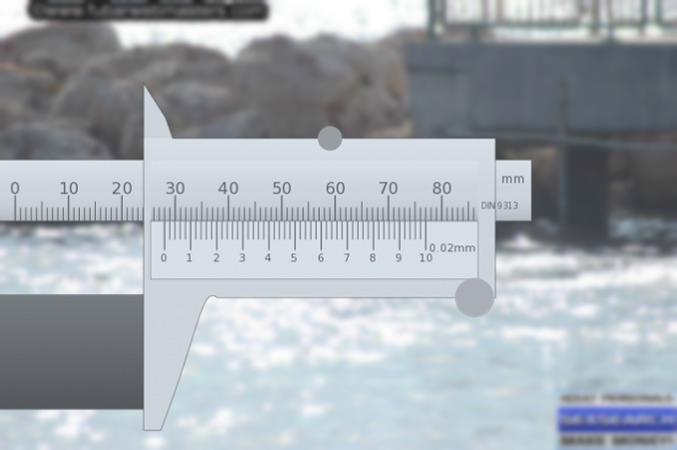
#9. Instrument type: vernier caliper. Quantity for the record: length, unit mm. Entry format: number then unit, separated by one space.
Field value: 28.0 mm
